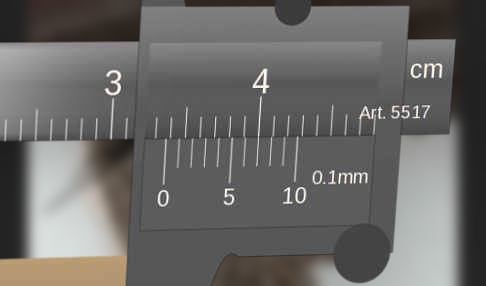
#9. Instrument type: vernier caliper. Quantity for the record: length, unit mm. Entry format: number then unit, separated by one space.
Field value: 33.7 mm
